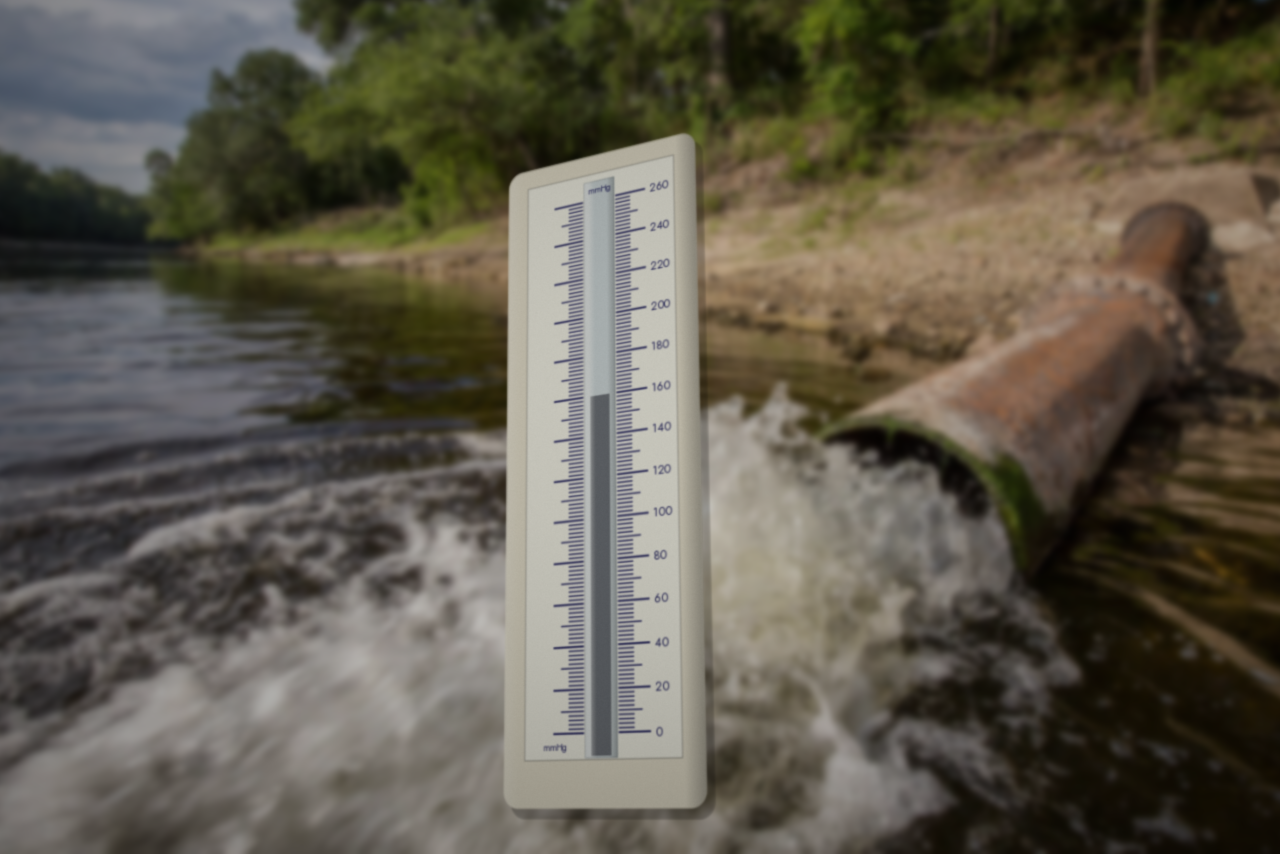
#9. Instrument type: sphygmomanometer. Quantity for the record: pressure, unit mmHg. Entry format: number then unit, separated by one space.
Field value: 160 mmHg
